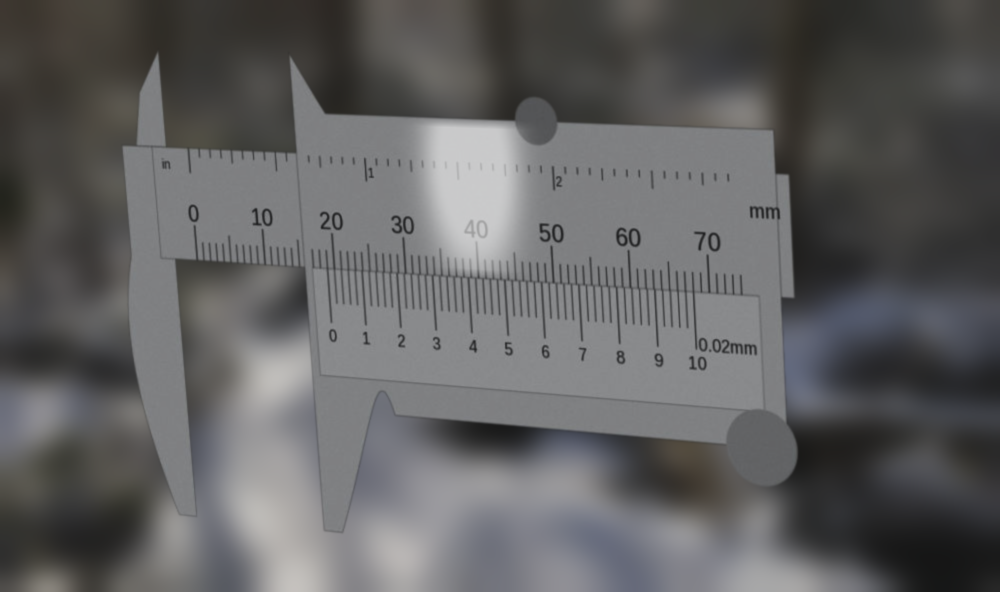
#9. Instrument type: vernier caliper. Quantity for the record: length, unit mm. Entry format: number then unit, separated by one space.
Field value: 19.0 mm
